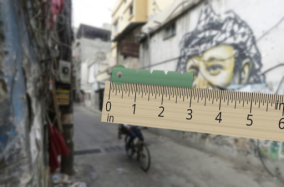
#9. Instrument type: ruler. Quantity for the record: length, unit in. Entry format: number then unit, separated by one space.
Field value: 3 in
